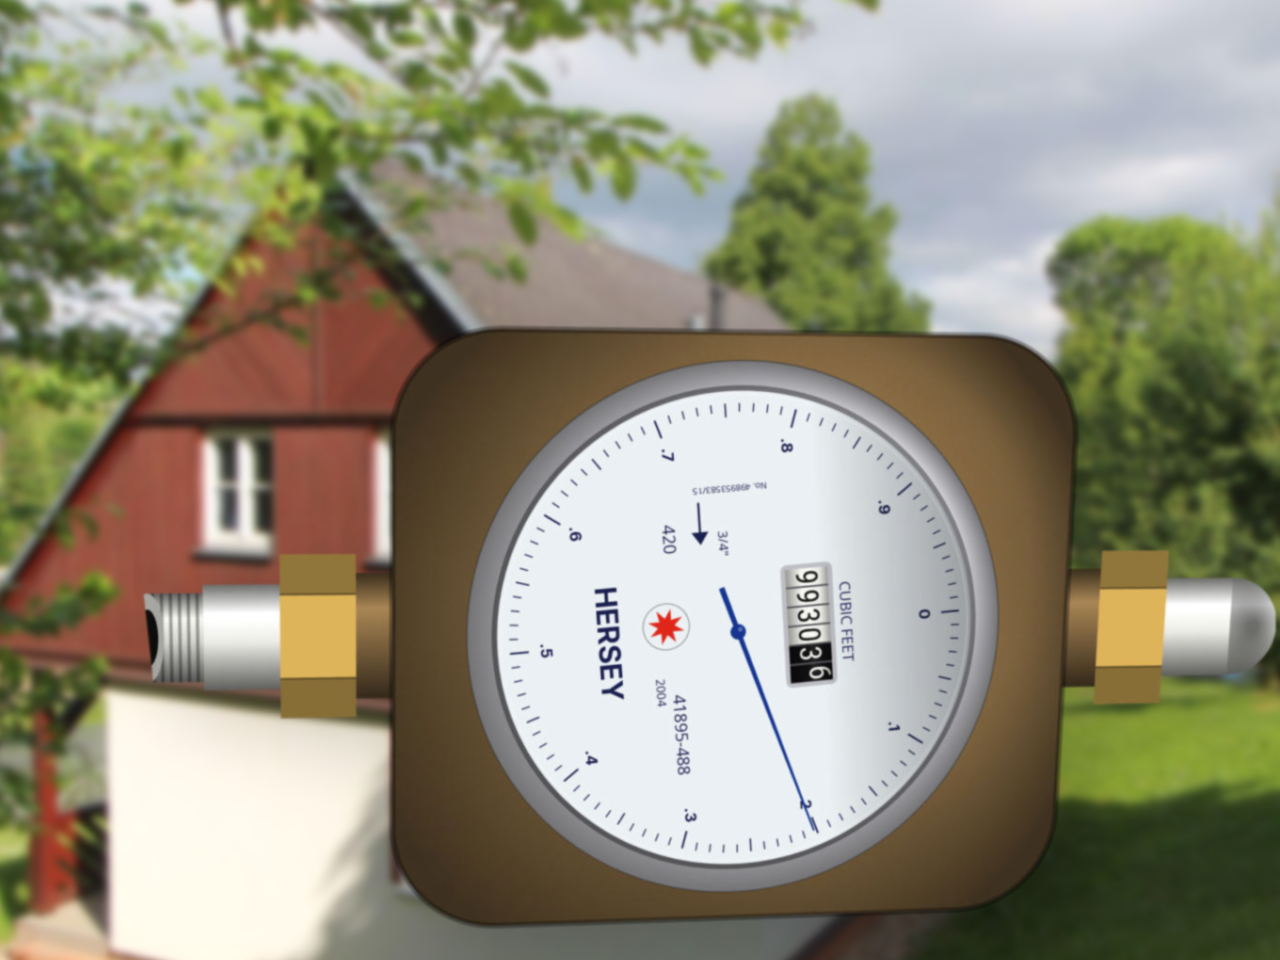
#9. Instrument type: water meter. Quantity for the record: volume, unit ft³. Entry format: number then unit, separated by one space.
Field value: 993036.20 ft³
